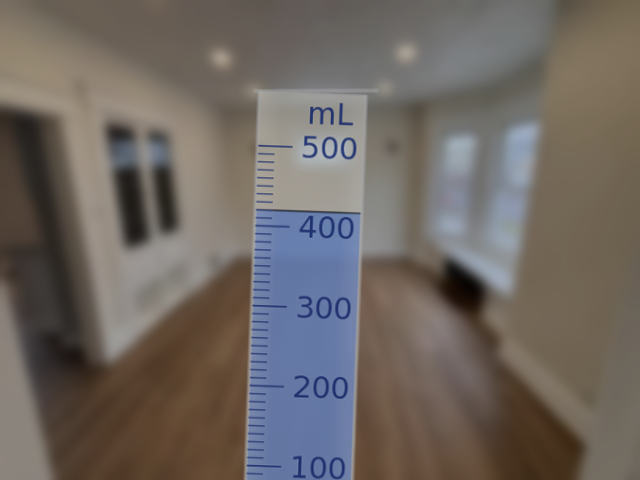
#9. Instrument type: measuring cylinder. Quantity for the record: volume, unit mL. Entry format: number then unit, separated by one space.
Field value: 420 mL
